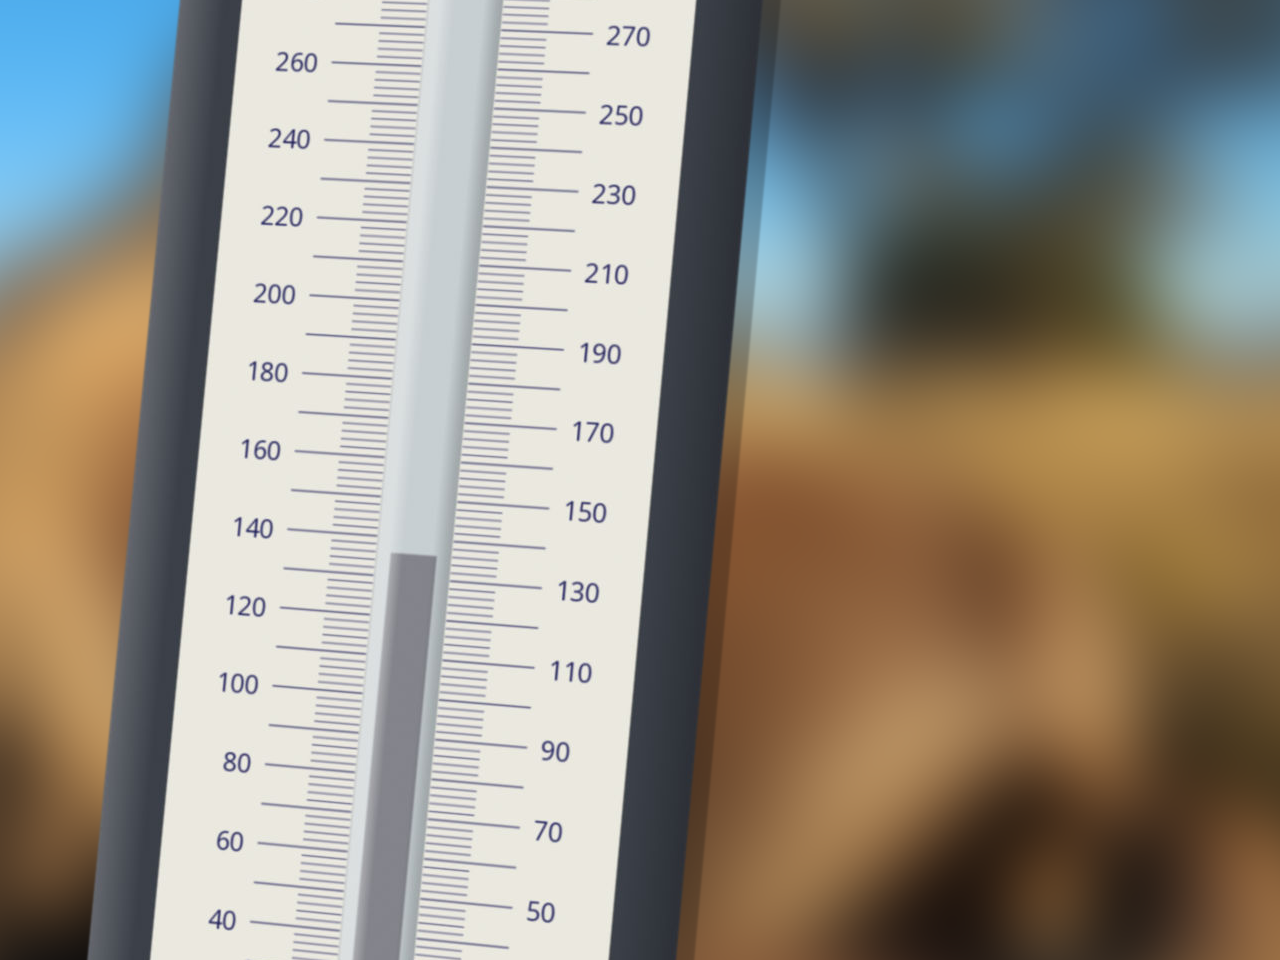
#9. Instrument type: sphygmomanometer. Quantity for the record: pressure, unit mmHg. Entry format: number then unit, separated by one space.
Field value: 136 mmHg
